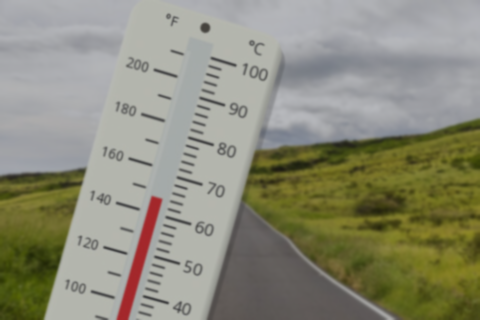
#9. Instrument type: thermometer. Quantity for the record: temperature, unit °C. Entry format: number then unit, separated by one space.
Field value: 64 °C
